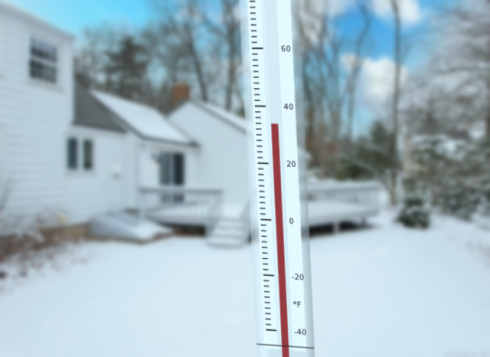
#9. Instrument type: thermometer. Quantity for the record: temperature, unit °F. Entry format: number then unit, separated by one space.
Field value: 34 °F
